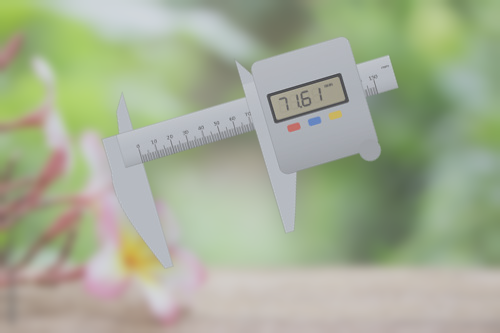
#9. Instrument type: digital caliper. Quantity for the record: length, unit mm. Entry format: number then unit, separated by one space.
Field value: 71.61 mm
